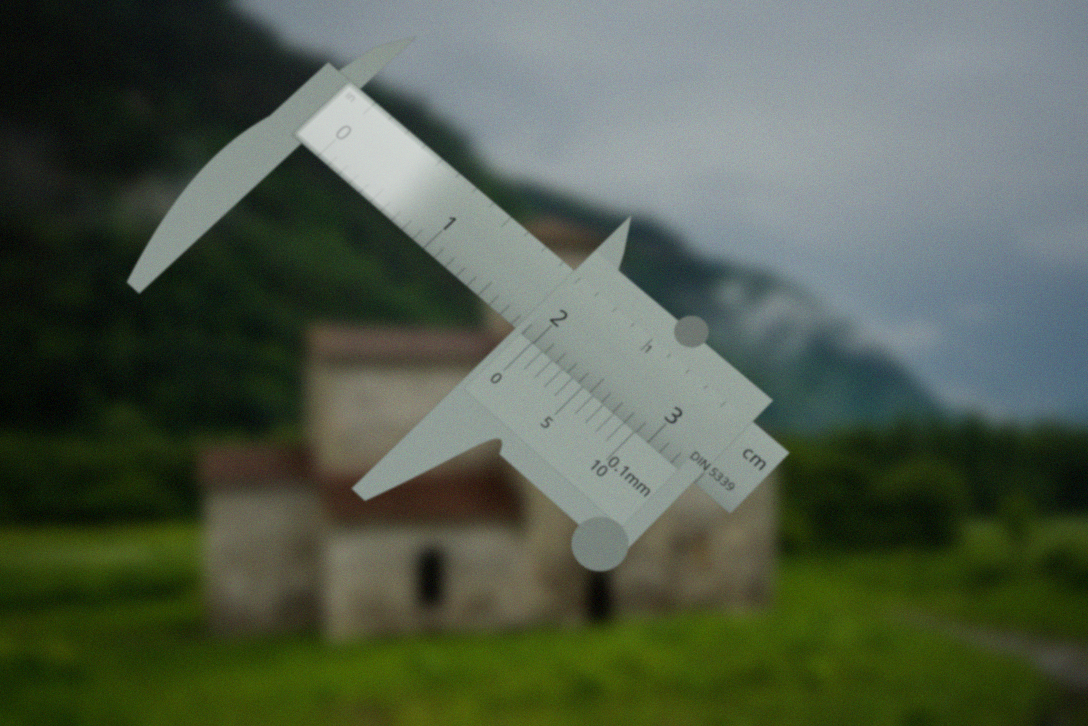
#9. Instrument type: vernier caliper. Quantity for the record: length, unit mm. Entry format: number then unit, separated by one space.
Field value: 19.9 mm
